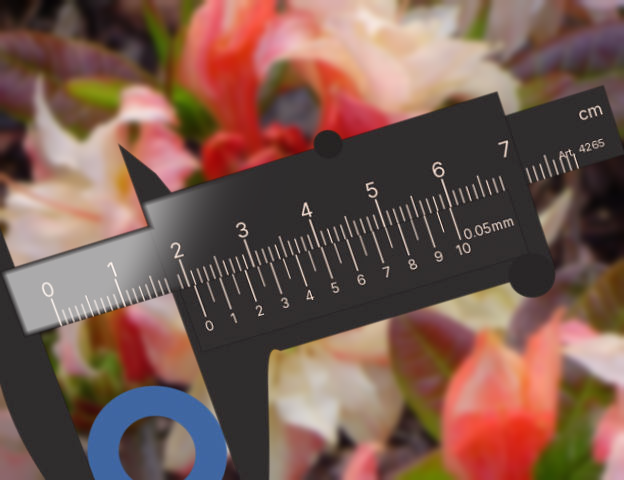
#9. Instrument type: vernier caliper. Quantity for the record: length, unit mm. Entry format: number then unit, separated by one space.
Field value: 20.8 mm
